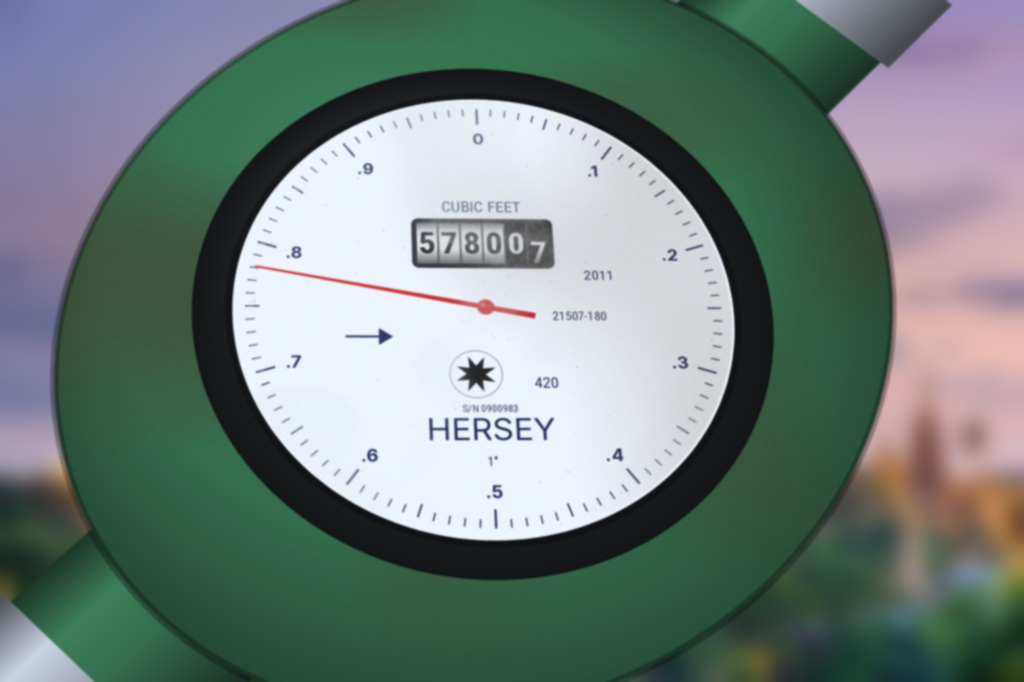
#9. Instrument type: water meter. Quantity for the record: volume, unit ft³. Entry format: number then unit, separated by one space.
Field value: 578006.78 ft³
